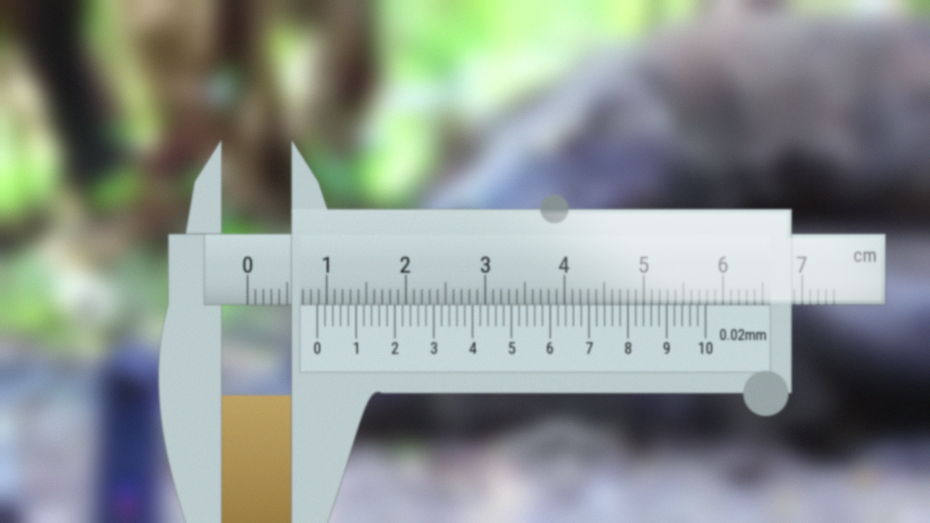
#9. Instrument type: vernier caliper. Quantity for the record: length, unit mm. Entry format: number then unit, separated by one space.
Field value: 8.8 mm
